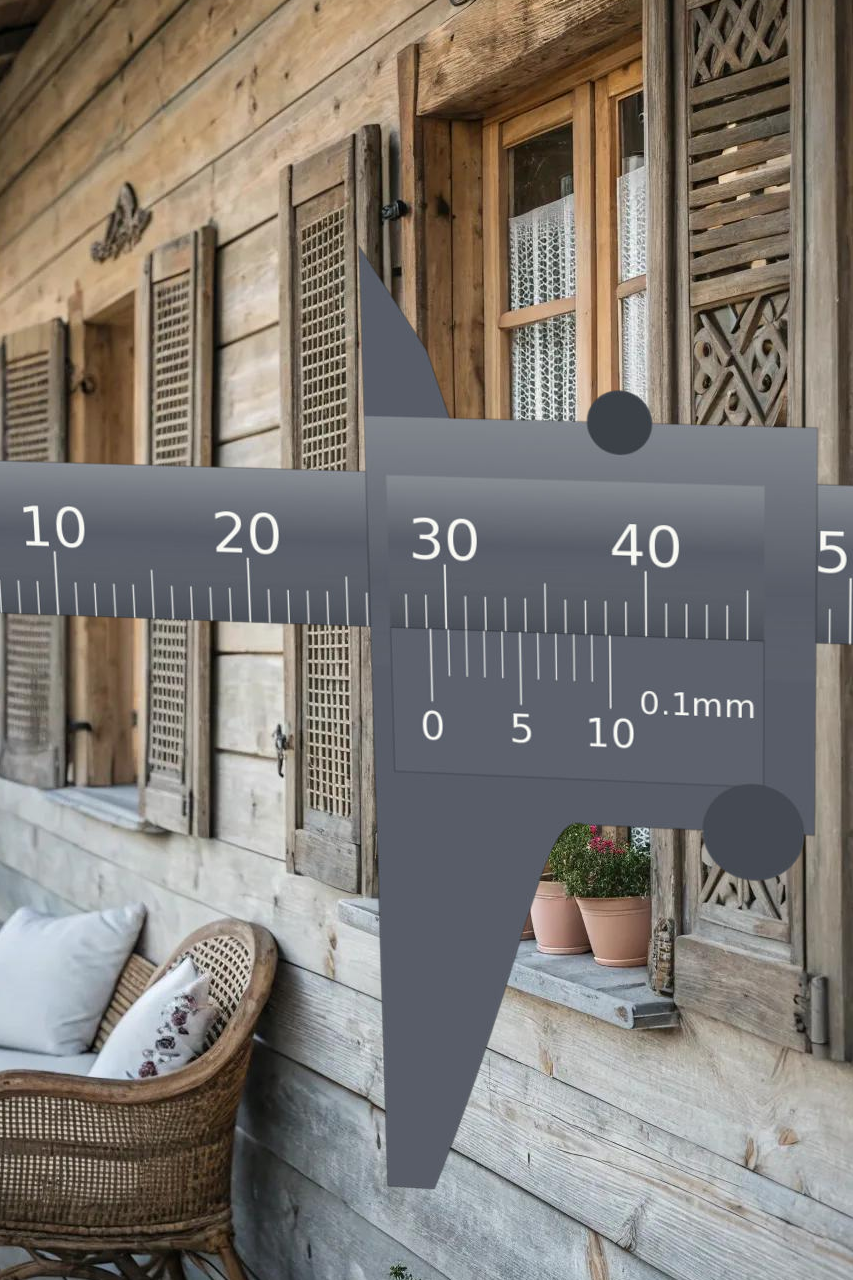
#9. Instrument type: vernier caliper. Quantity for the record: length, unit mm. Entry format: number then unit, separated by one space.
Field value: 29.2 mm
